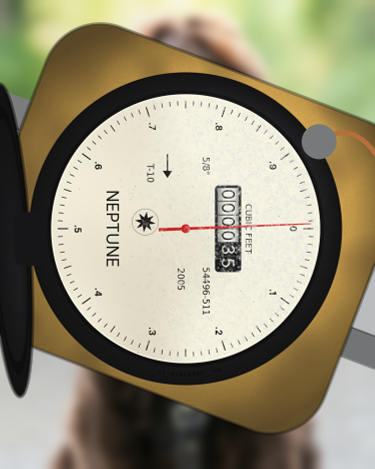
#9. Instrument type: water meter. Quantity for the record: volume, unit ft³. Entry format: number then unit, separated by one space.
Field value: 34.99 ft³
